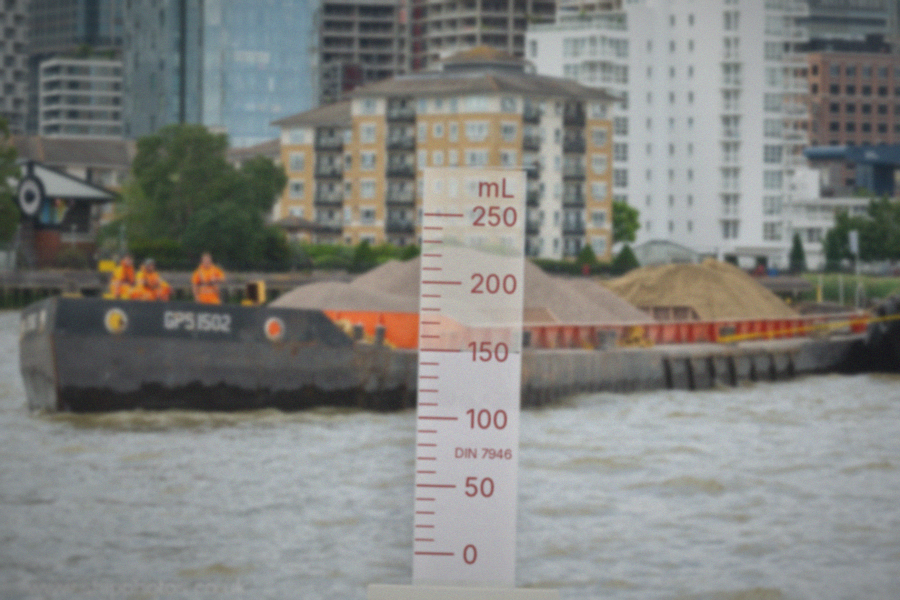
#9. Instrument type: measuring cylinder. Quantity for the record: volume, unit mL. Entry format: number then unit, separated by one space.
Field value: 150 mL
